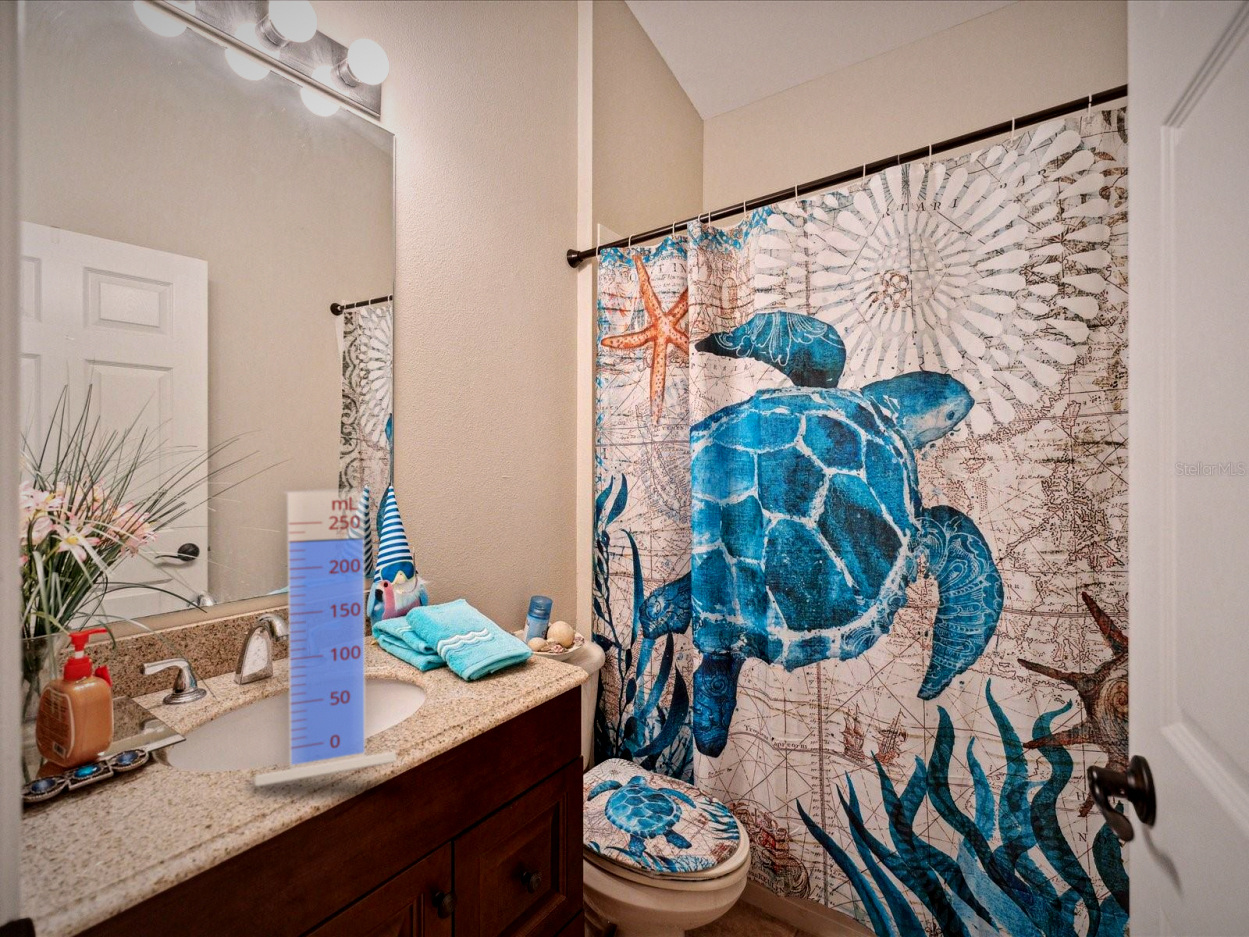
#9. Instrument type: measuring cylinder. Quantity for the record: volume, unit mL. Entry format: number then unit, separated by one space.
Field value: 230 mL
